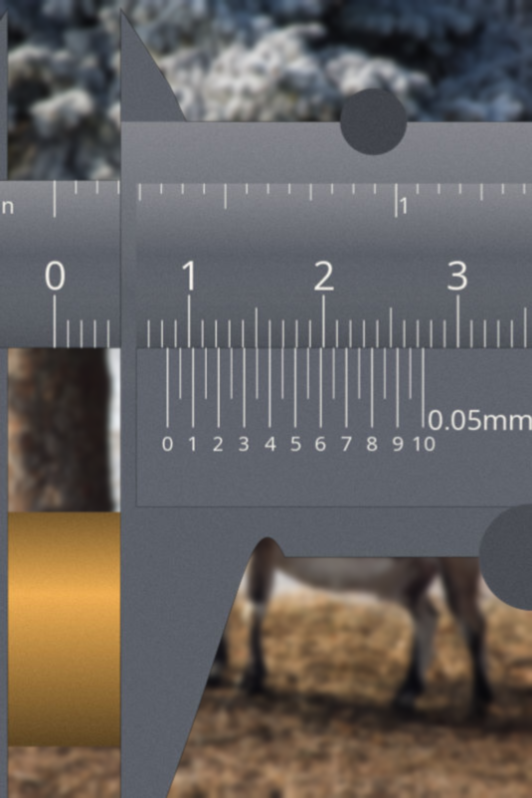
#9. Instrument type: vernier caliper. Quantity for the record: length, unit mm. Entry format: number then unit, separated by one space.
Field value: 8.4 mm
